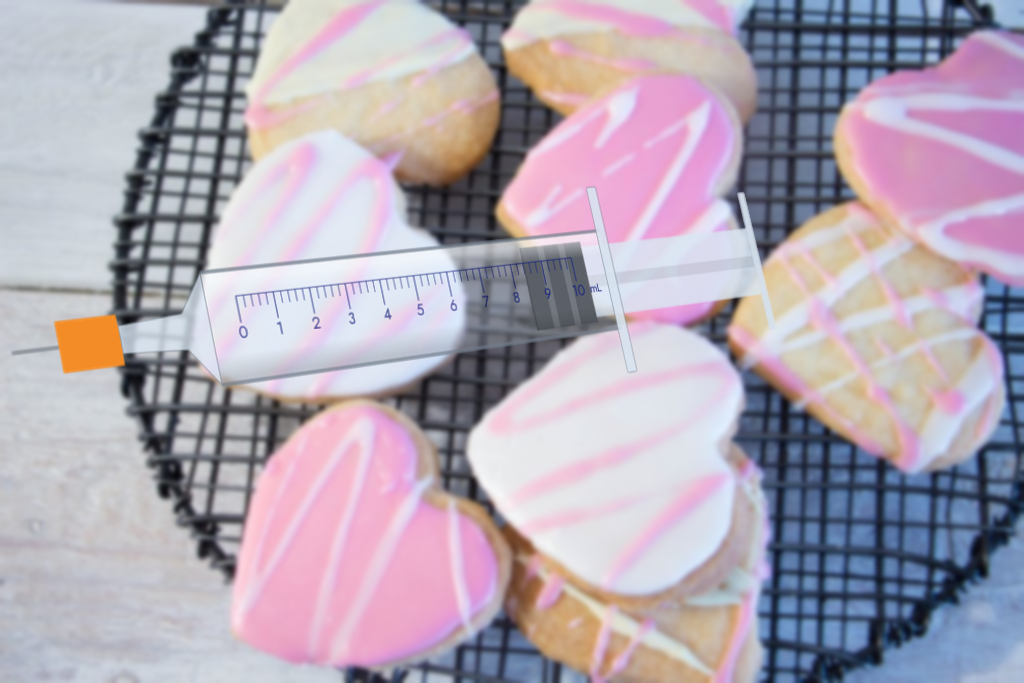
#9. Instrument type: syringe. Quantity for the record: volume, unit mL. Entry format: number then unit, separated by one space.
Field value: 8.4 mL
